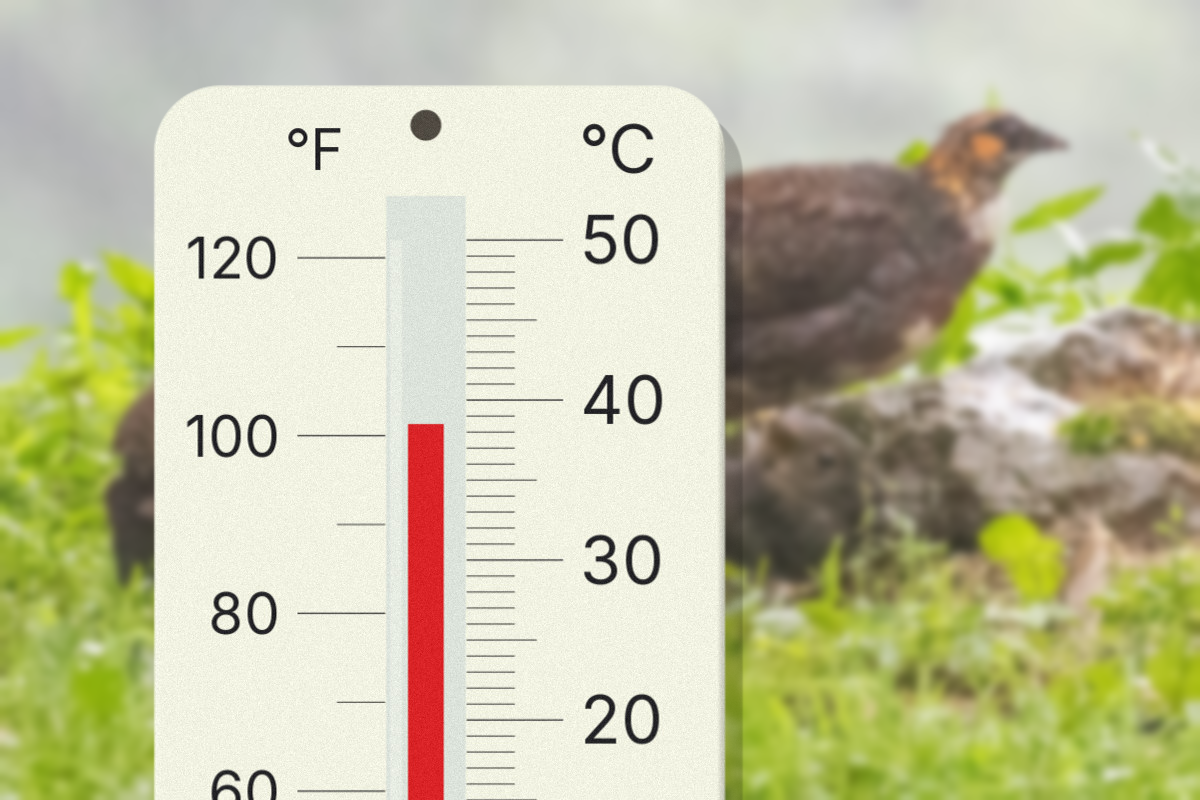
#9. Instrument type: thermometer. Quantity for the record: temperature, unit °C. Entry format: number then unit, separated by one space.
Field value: 38.5 °C
